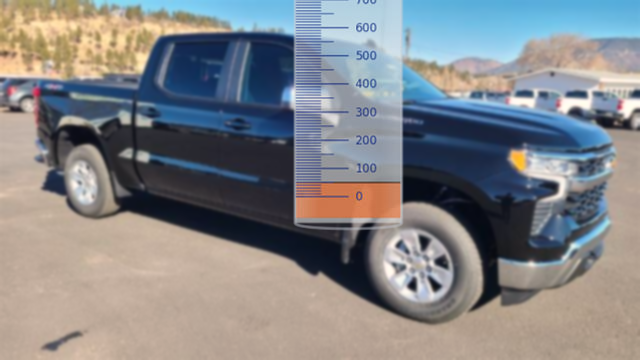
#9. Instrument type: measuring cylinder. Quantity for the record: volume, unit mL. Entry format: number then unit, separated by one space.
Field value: 50 mL
